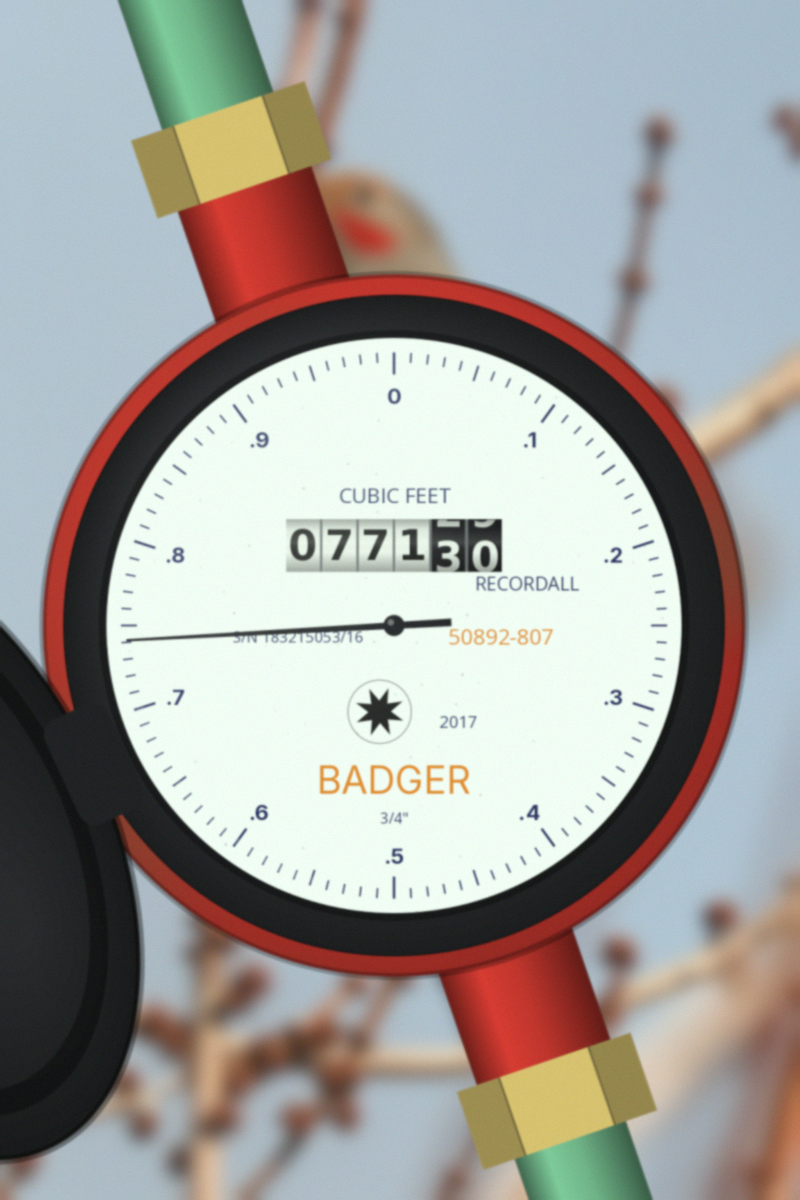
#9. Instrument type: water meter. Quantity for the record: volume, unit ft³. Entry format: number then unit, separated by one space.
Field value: 77129.74 ft³
